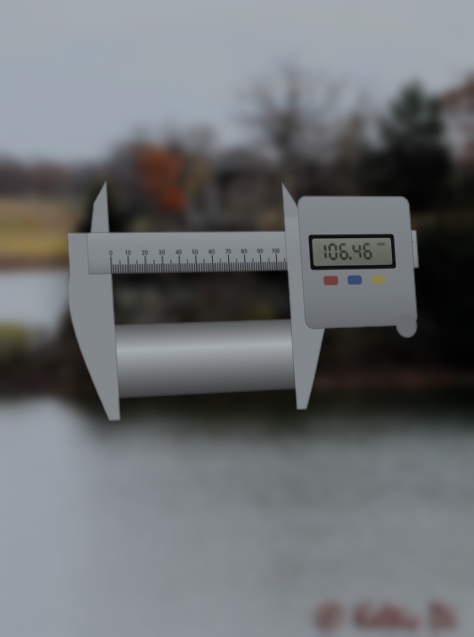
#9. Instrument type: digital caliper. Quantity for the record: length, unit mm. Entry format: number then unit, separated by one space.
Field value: 106.46 mm
